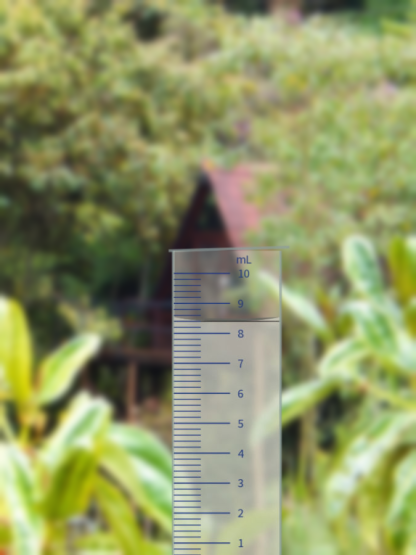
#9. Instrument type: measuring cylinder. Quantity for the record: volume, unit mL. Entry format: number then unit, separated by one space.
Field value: 8.4 mL
